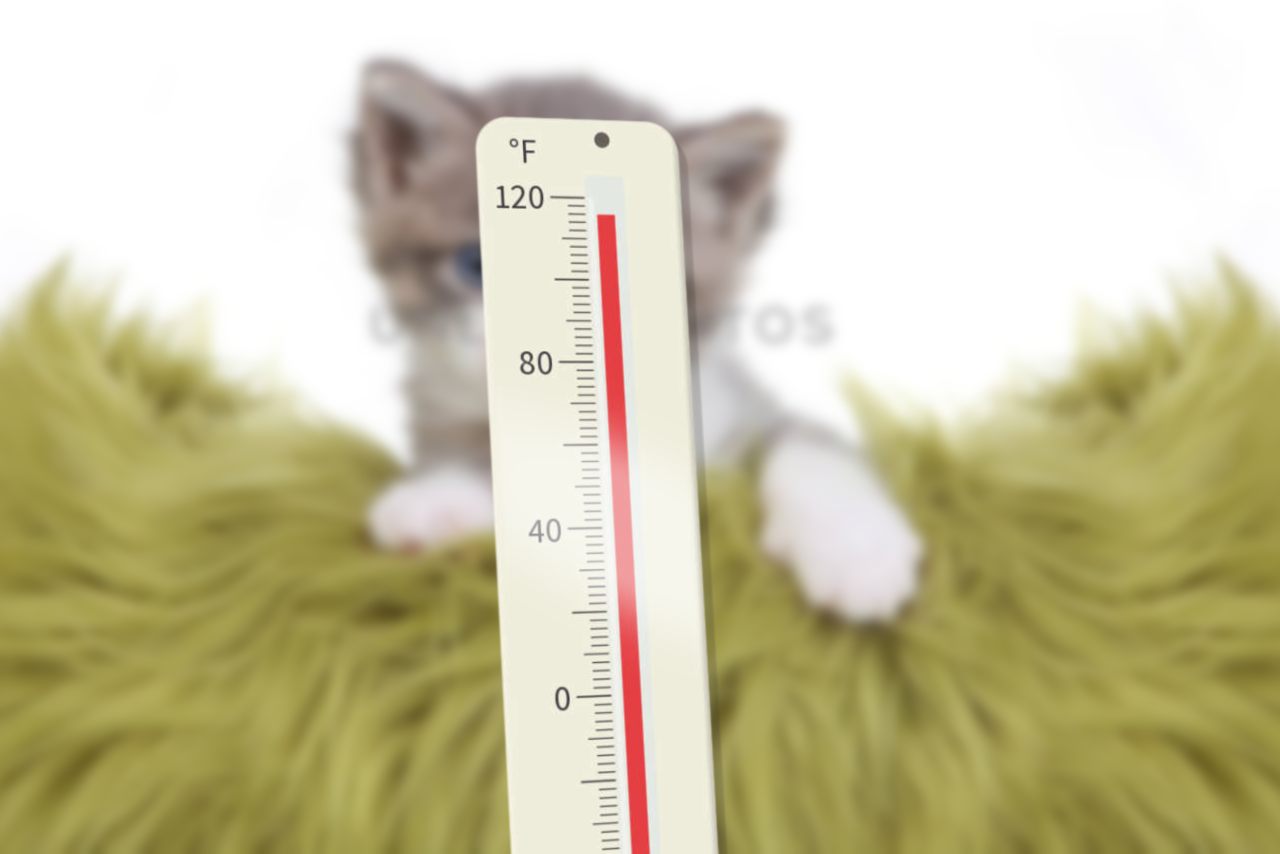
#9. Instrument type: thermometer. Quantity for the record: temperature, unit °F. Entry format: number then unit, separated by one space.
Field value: 116 °F
